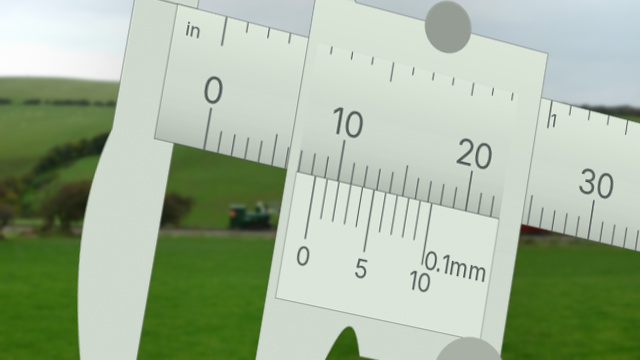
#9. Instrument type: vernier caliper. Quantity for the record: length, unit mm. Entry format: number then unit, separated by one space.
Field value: 8.3 mm
